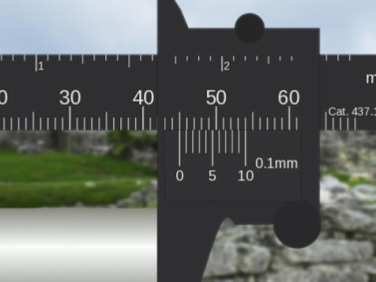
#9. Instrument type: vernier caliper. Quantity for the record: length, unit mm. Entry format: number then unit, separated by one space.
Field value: 45.0 mm
